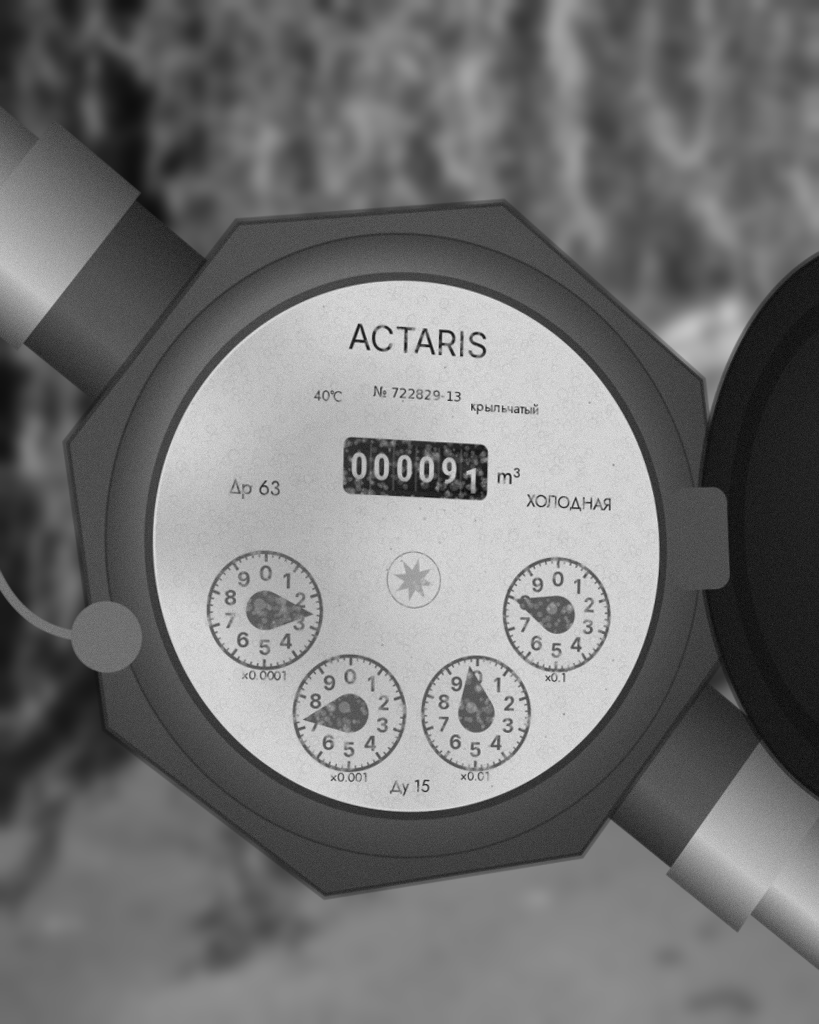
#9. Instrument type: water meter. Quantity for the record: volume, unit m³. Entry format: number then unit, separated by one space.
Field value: 90.7972 m³
